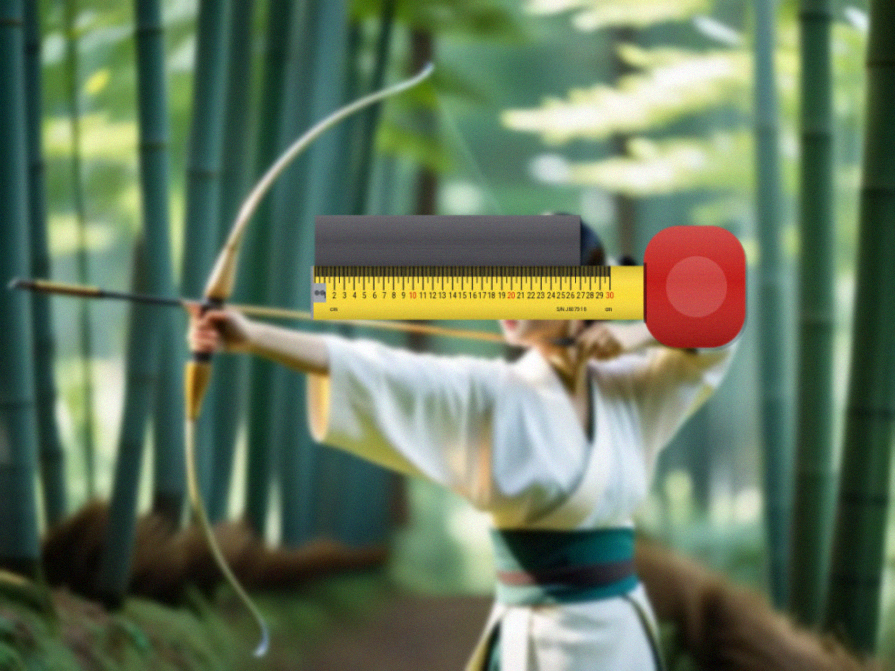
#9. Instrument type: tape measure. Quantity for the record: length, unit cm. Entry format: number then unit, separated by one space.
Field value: 27 cm
